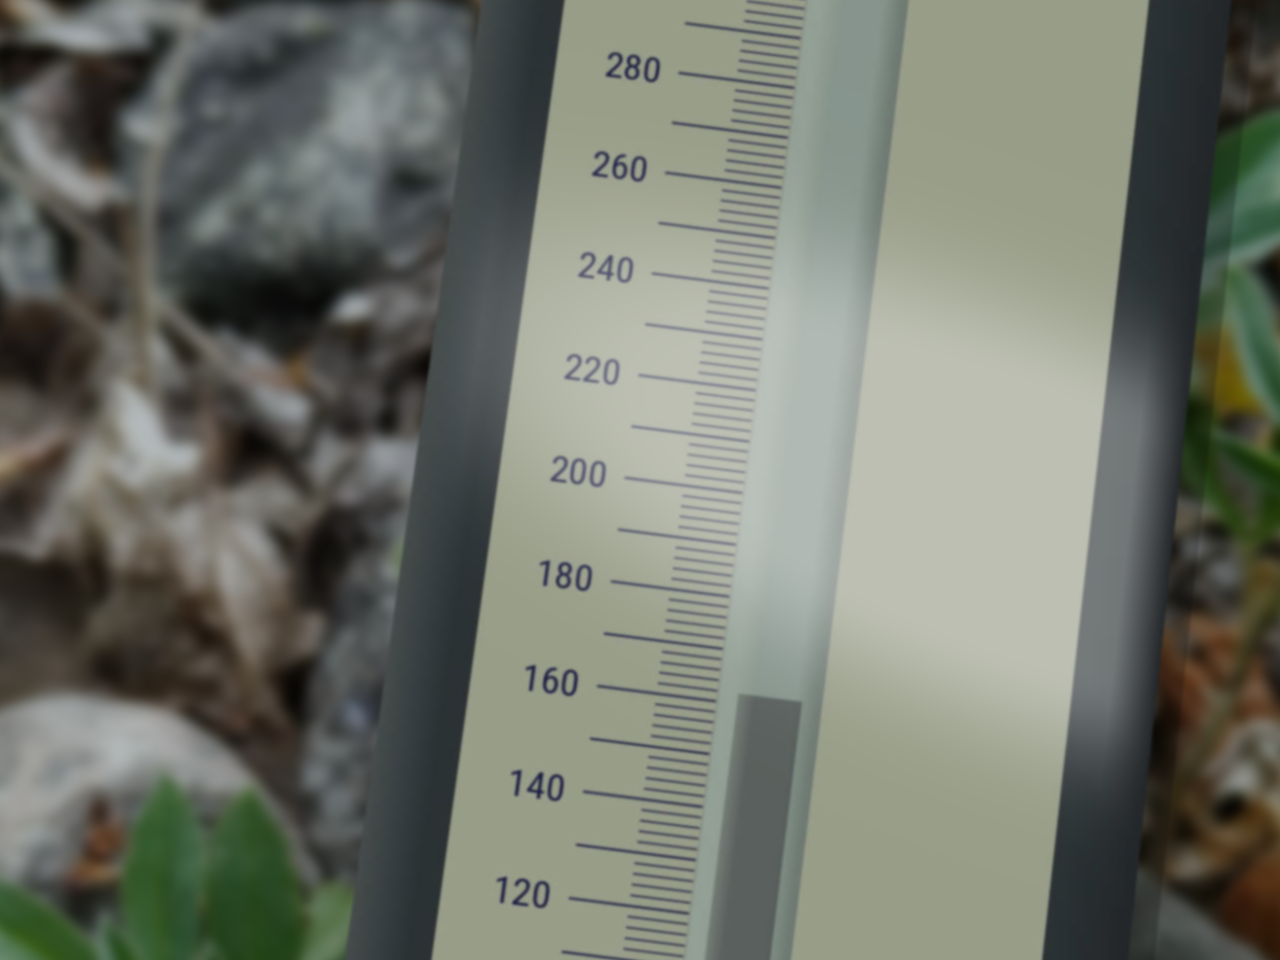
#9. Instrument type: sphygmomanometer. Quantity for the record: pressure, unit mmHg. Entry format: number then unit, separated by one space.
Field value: 162 mmHg
